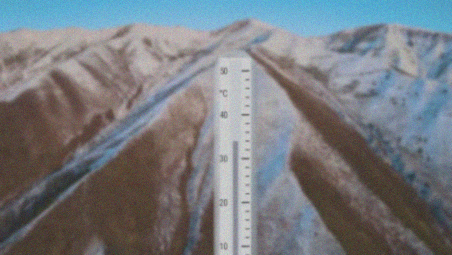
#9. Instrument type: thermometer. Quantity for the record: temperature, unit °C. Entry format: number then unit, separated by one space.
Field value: 34 °C
